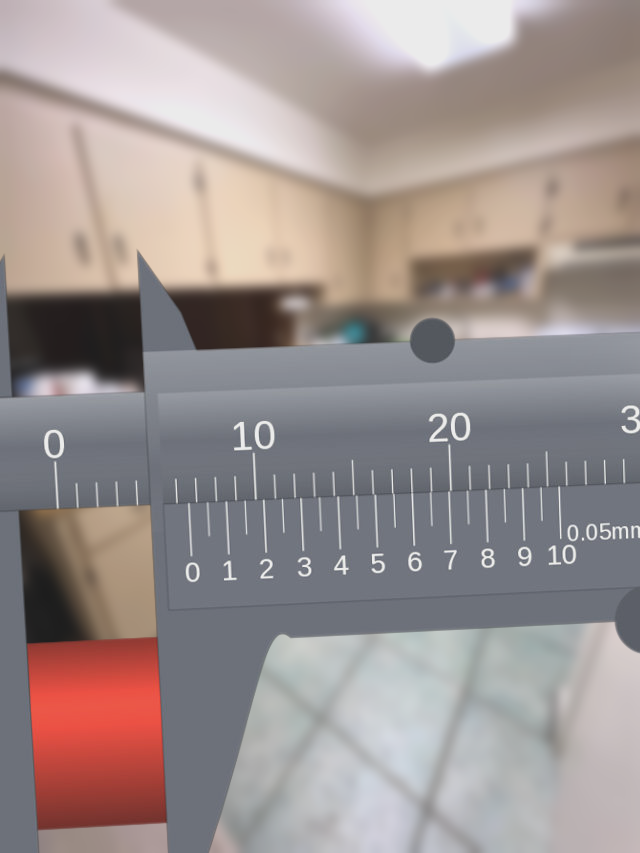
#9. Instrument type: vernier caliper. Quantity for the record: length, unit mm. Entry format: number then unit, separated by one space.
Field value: 6.6 mm
